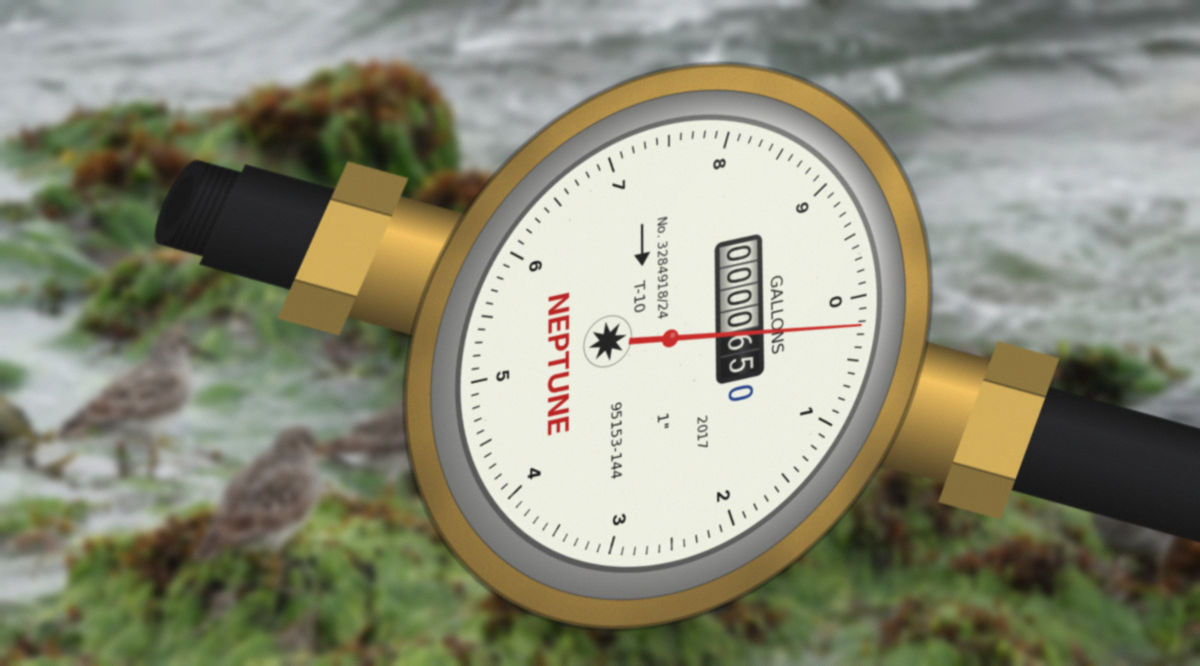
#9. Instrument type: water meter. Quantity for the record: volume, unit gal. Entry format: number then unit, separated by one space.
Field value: 650.2 gal
